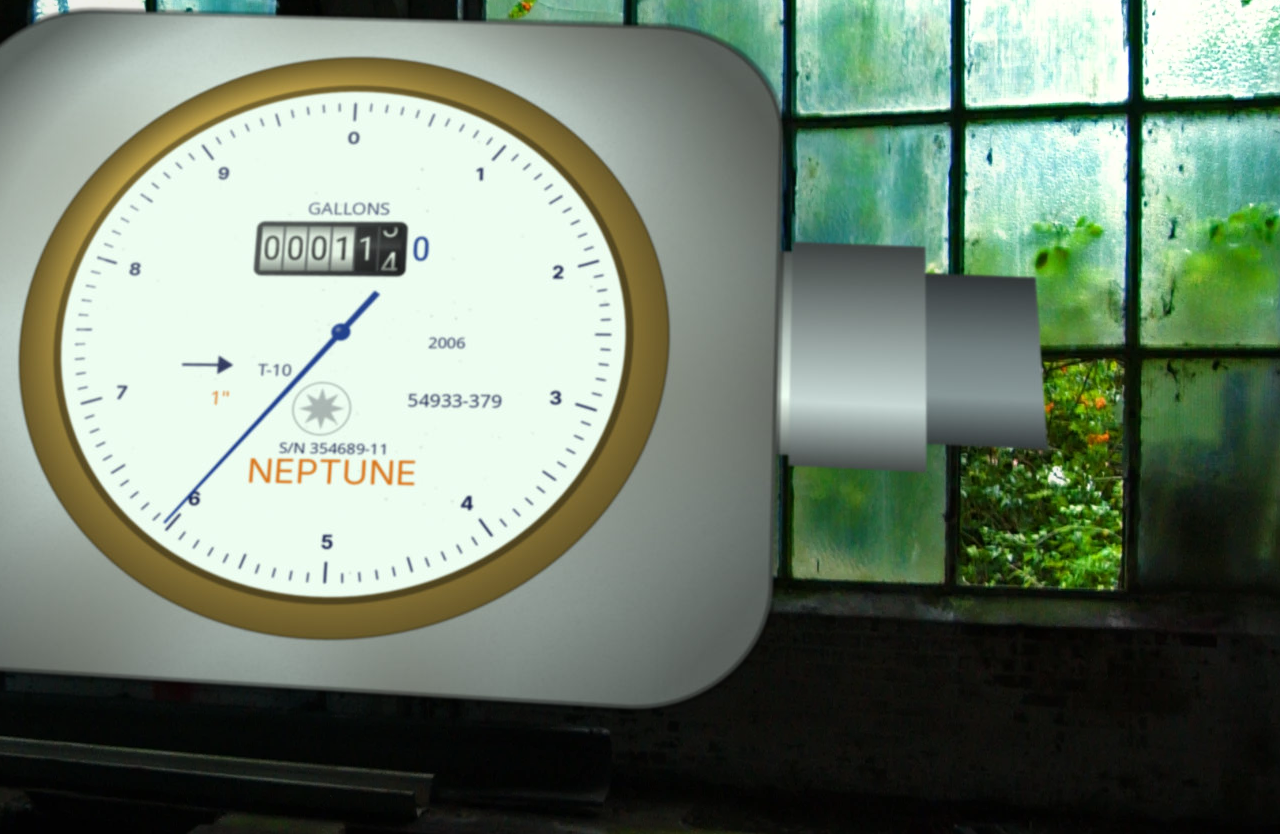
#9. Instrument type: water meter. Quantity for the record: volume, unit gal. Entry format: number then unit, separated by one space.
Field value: 1136.0 gal
